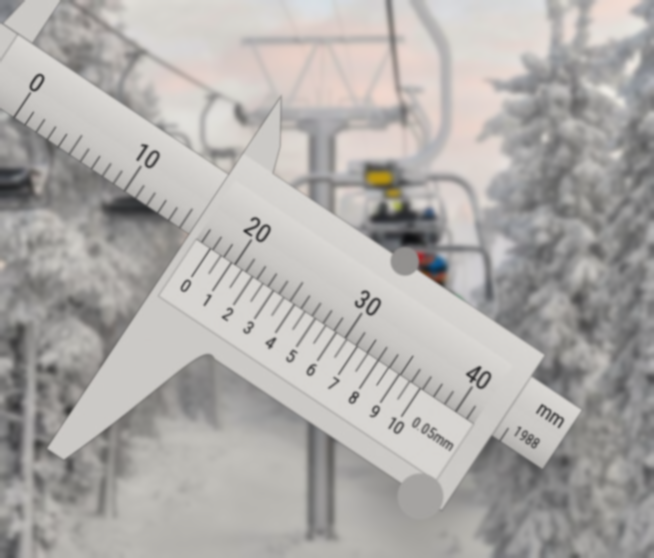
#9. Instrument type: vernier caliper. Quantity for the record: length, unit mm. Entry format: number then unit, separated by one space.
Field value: 17.8 mm
